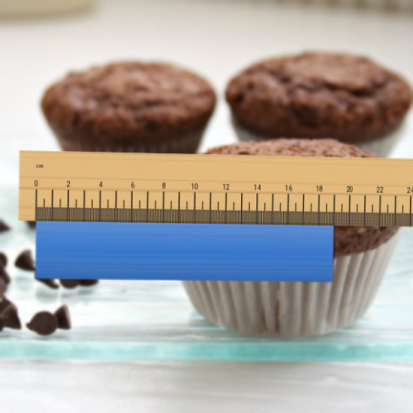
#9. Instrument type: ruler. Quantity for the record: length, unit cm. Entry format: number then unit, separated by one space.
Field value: 19 cm
